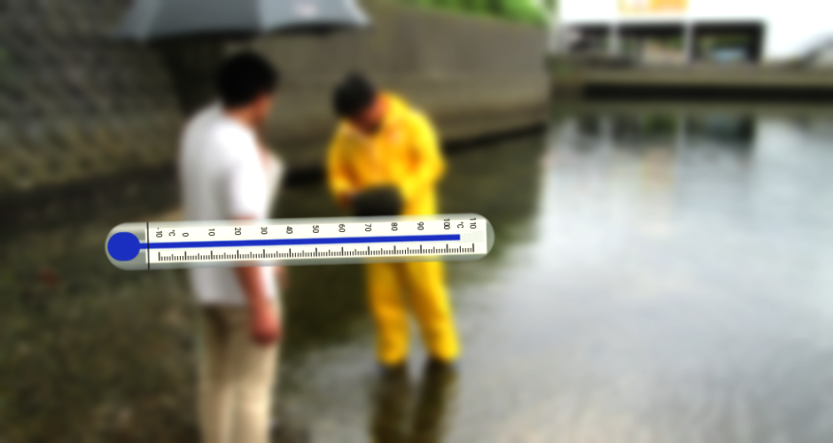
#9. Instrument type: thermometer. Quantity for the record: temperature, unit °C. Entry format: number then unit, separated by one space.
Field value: 105 °C
